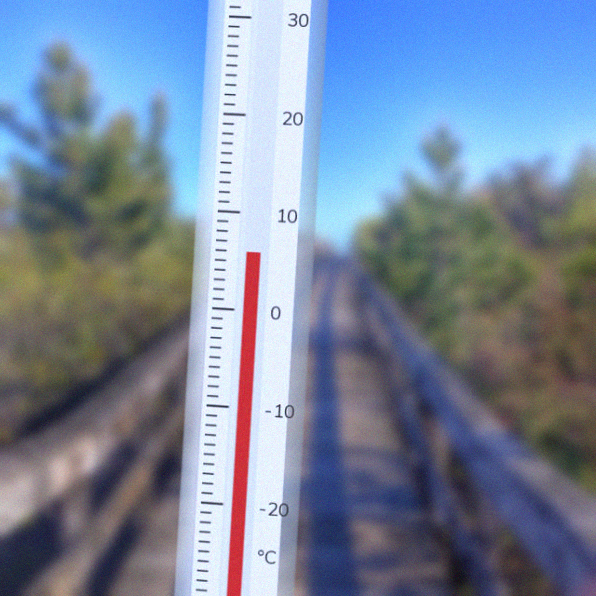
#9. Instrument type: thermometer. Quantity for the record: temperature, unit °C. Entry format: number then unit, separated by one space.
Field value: 6 °C
